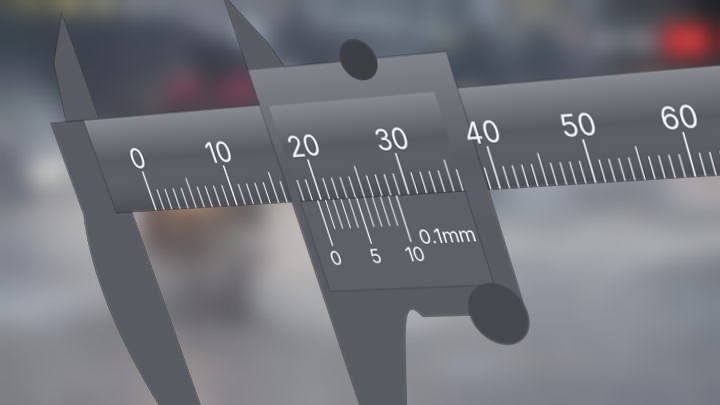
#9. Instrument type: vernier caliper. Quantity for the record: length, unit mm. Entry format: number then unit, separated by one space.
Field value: 19.6 mm
